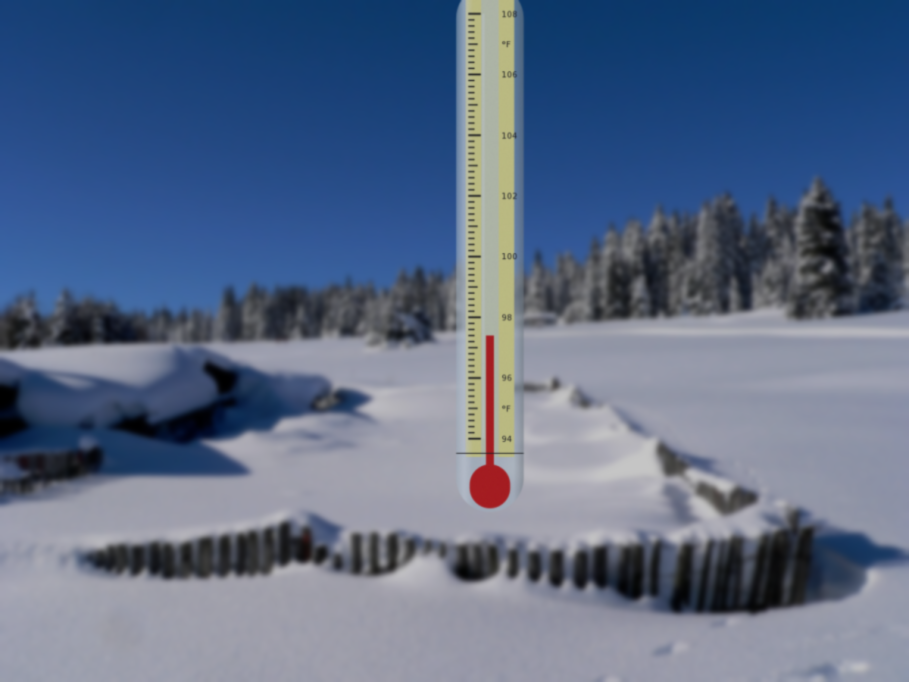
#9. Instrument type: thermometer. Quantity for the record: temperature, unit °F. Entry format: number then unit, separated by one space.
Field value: 97.4 °F
